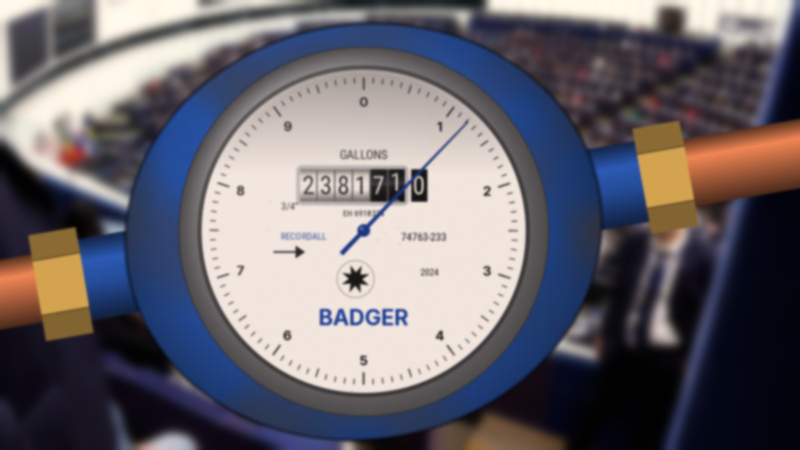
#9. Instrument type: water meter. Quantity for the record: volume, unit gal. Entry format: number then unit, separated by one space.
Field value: 2381711.2 gal
